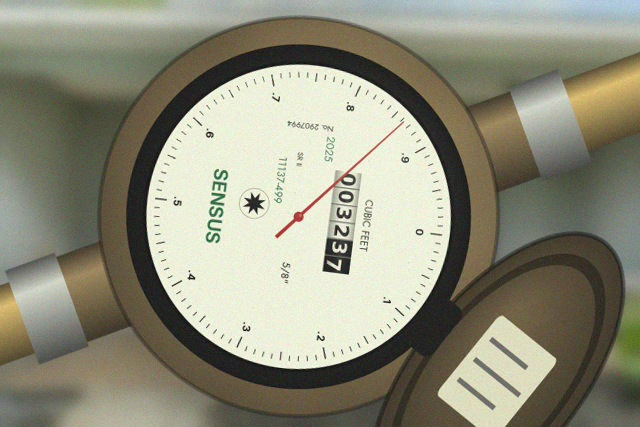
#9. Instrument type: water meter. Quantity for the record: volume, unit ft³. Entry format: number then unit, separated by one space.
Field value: 3236.86 ft³
